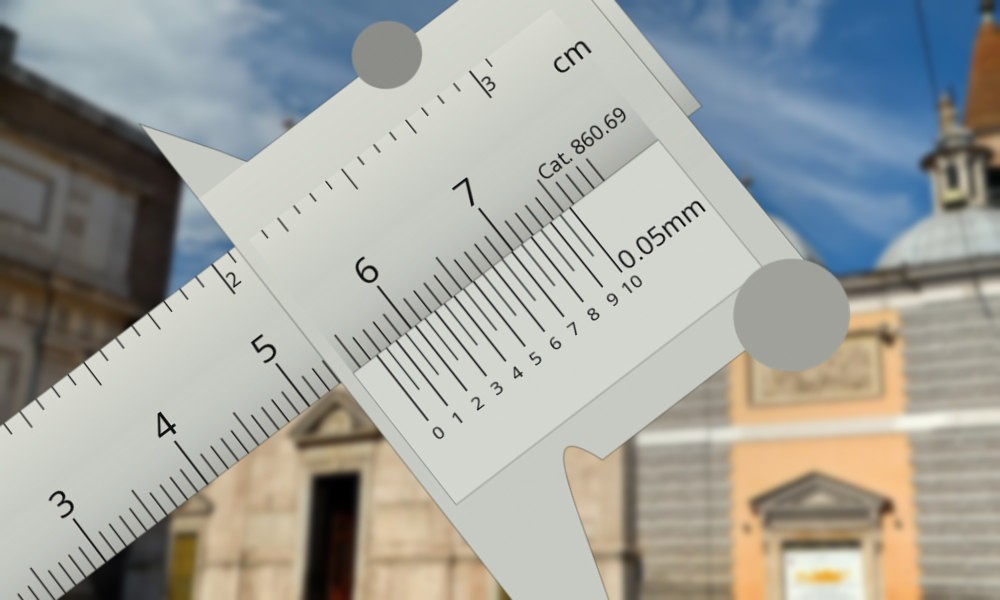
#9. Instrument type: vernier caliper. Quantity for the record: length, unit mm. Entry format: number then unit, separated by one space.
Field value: 56.6 mm
